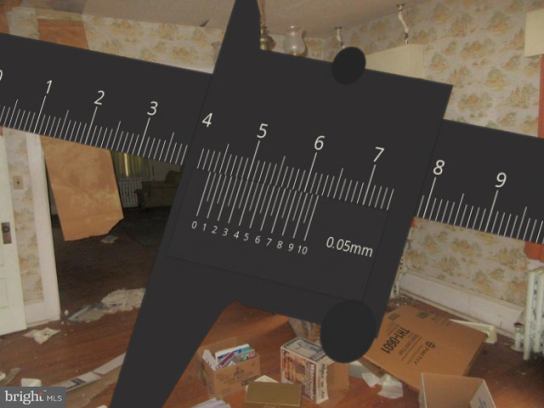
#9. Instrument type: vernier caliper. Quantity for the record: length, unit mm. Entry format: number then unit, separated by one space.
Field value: 43.4 mm
